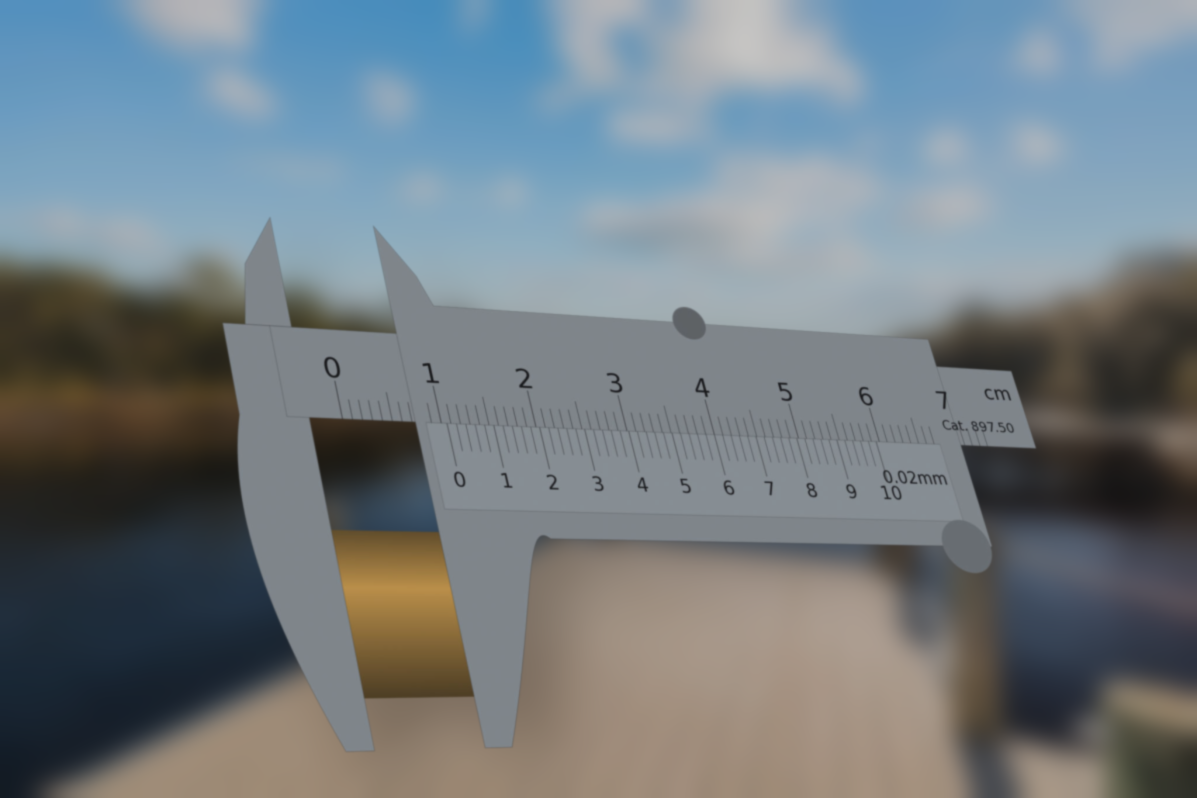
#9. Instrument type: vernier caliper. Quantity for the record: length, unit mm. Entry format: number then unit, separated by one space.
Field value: 10.6 mm
